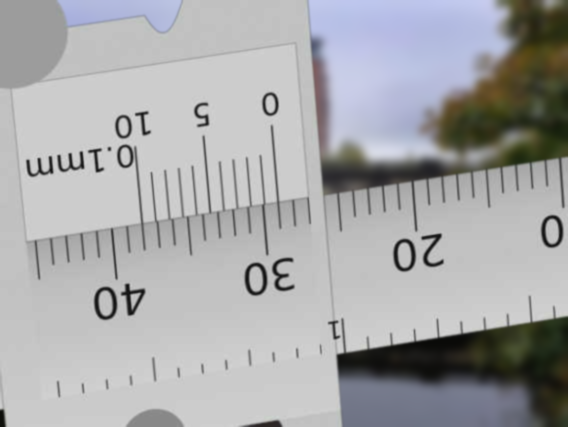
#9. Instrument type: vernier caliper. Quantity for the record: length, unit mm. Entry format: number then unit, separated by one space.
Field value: 29.0 mm
